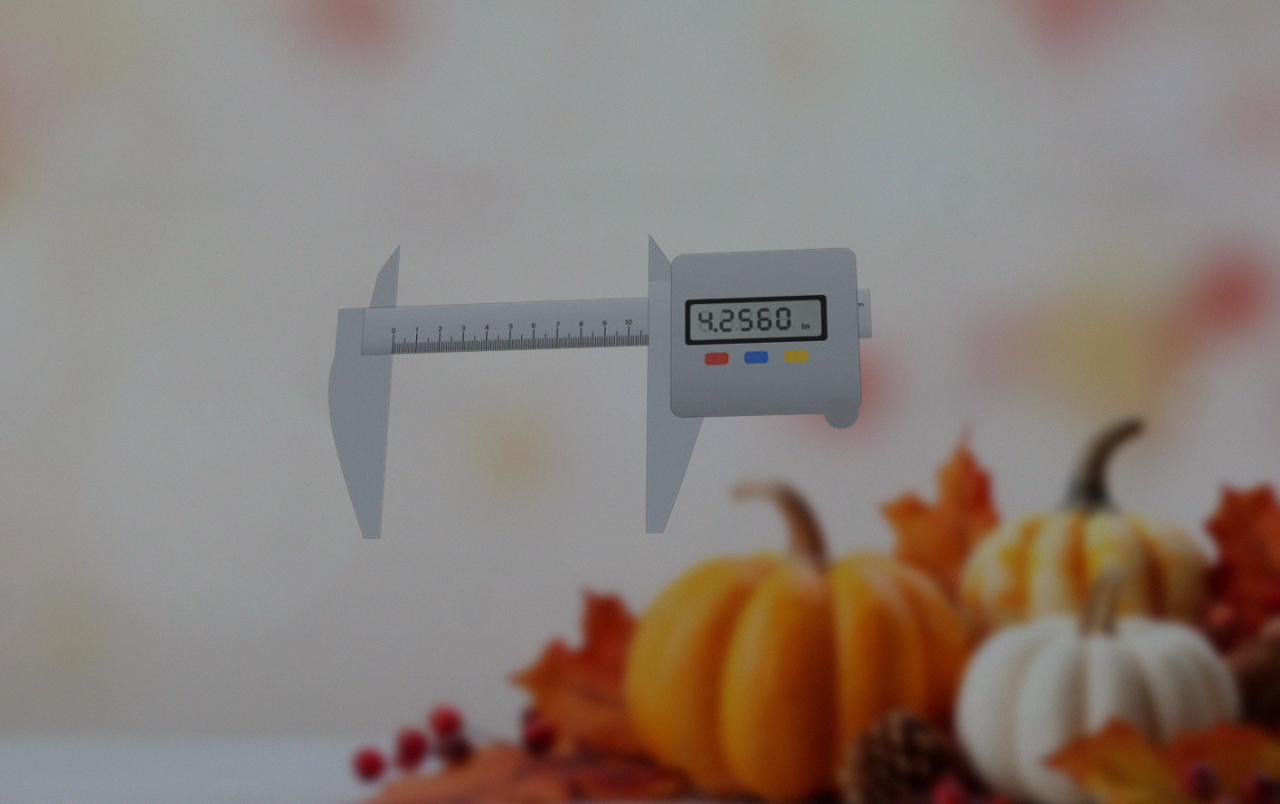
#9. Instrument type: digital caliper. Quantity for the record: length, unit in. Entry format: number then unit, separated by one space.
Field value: 4.2560 in
